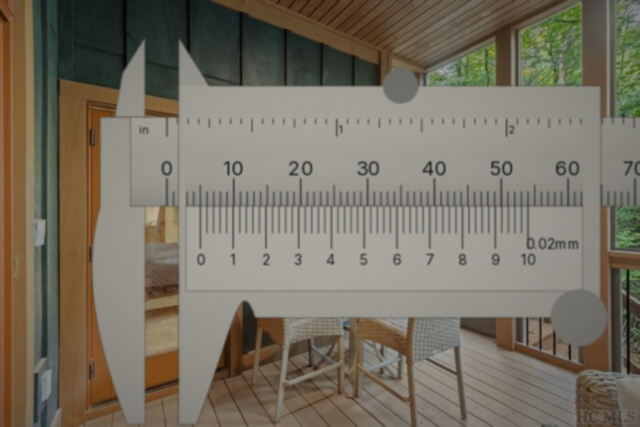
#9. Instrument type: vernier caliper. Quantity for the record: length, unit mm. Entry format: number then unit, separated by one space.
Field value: 5.0 mm
